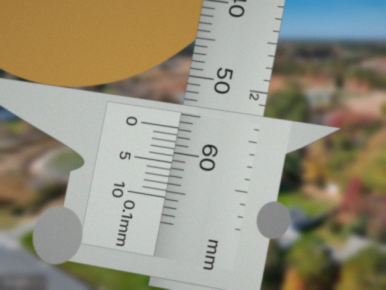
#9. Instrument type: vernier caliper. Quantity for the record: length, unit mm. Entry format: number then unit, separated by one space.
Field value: 56.8 mm
